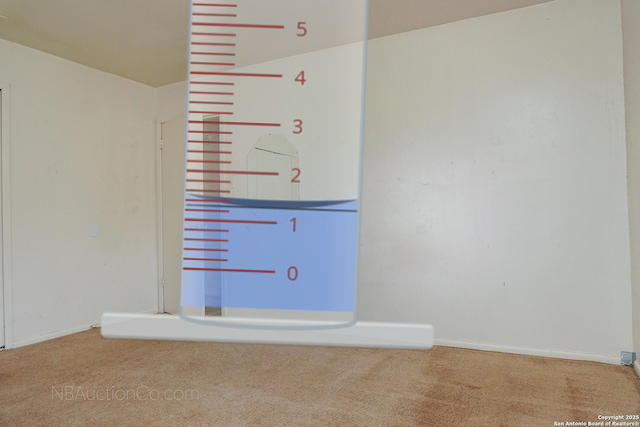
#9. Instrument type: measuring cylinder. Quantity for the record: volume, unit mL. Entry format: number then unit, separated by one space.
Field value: 1.3 mL
